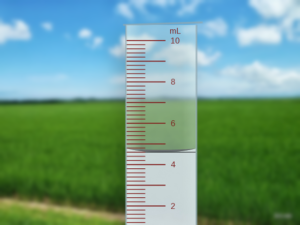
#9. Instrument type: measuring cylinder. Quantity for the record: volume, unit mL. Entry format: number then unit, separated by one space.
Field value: 4.6 mL
